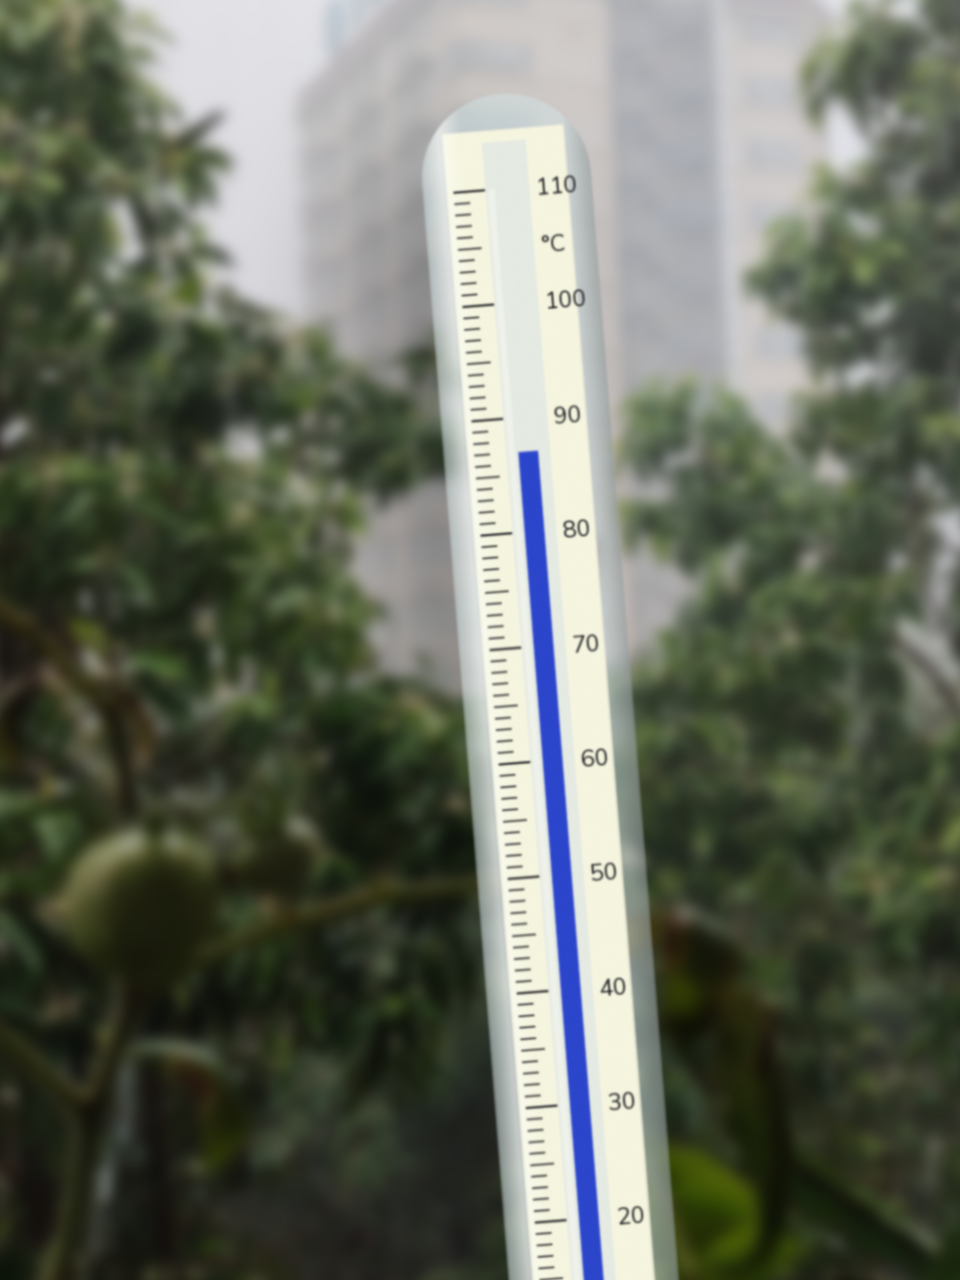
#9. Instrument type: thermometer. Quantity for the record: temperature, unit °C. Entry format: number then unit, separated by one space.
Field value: 87 °C
